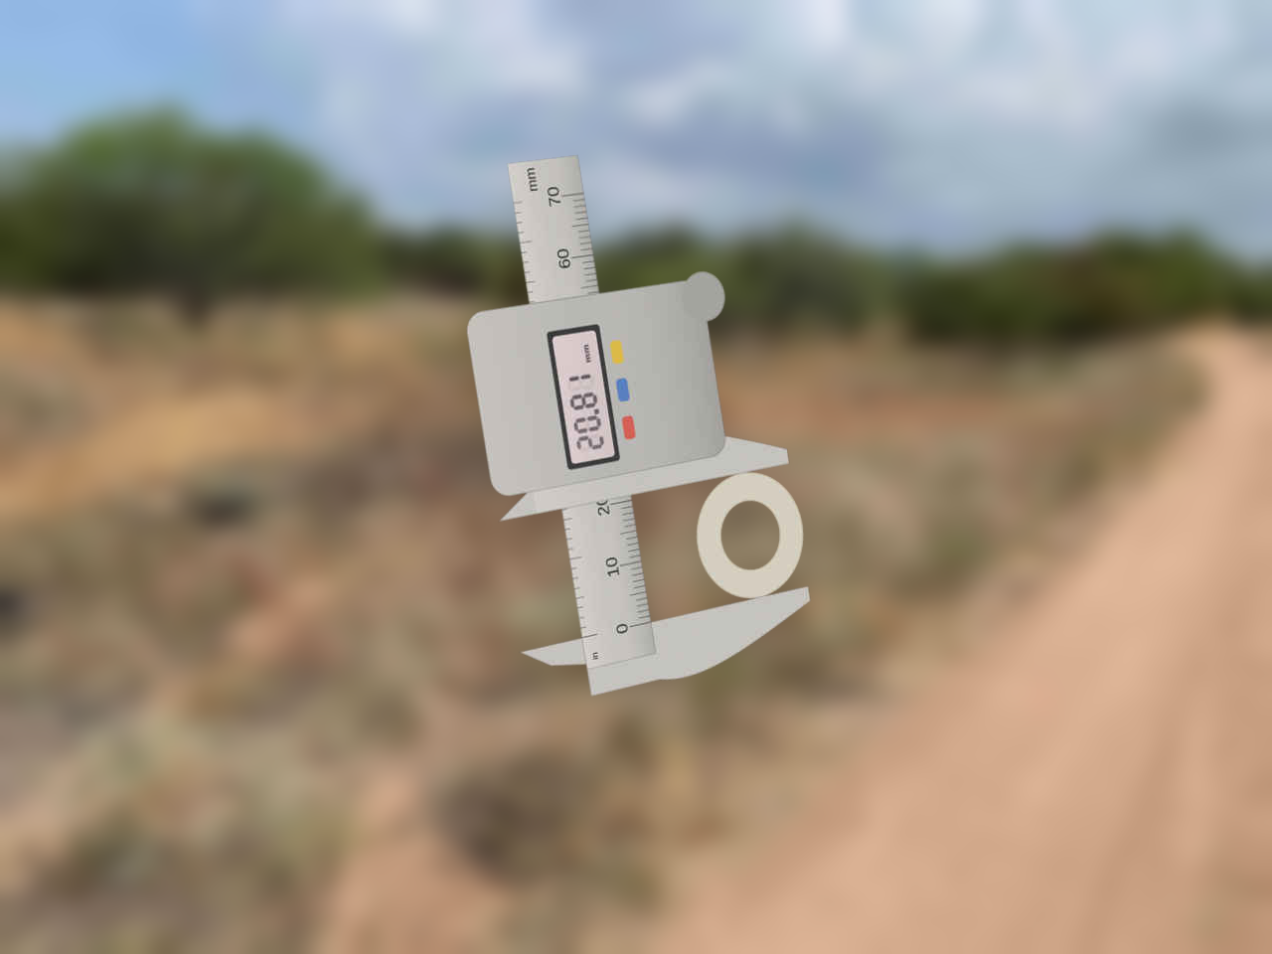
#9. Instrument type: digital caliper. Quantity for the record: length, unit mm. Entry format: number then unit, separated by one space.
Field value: 20.81 mm
